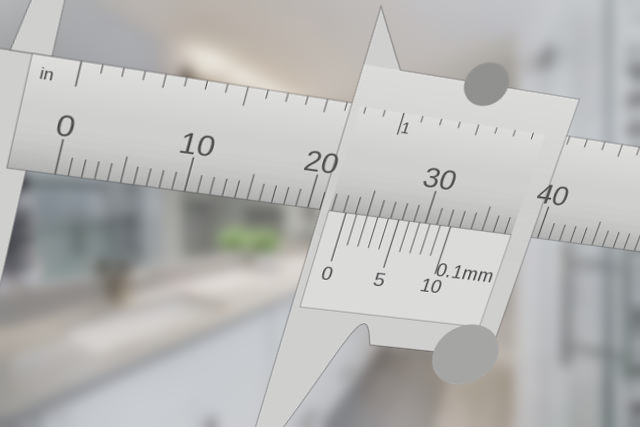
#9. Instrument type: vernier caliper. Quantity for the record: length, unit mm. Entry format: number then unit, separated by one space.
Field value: 23.2 mm
